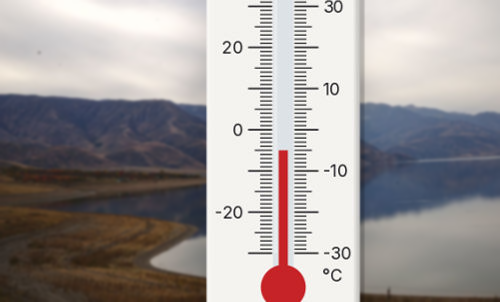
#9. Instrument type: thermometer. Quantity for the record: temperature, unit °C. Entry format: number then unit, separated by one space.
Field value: -5 °C
